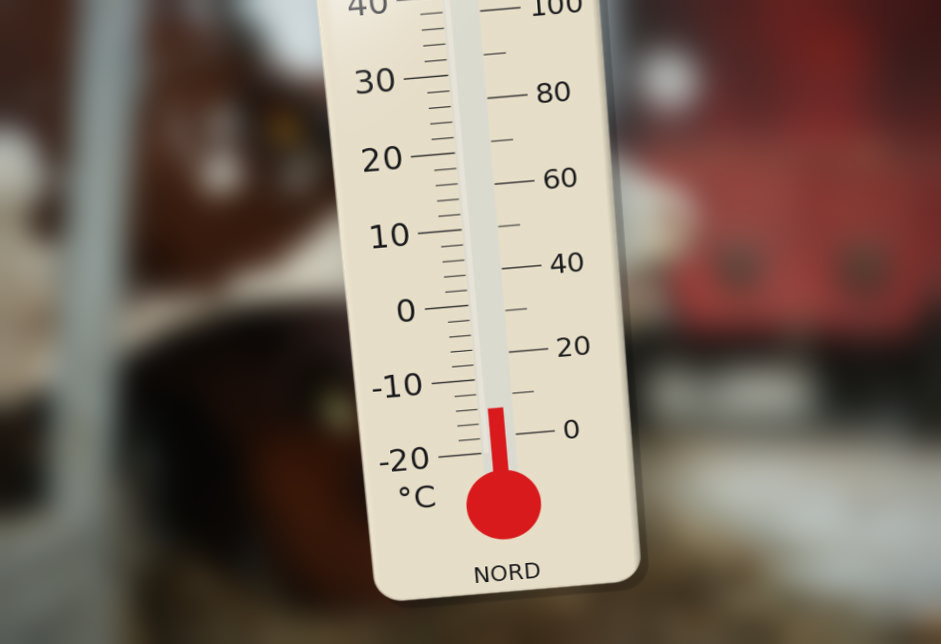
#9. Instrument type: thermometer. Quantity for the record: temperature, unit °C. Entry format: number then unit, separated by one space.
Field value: -14 °C
